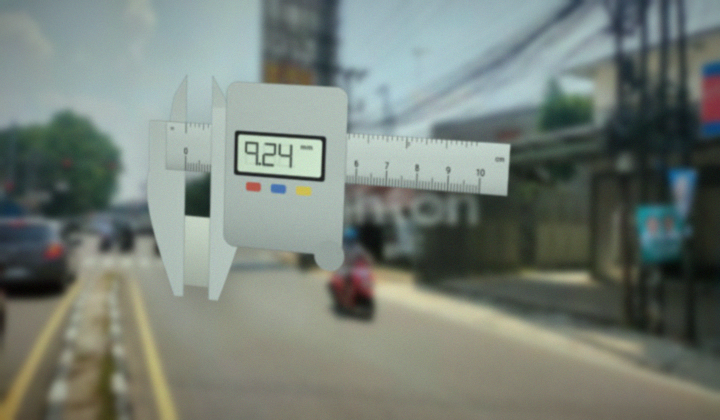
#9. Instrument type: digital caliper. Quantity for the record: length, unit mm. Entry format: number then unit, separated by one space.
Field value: 9.24 mm
